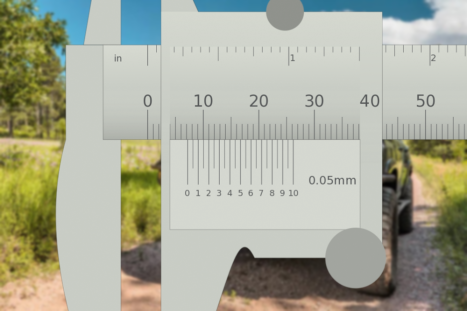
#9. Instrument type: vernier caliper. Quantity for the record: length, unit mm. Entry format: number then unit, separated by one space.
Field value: 7.2 mm
